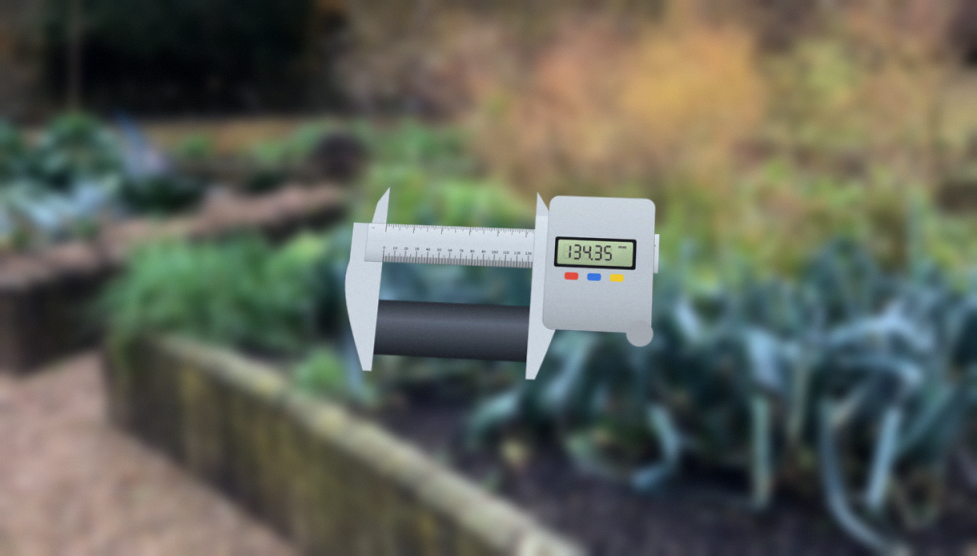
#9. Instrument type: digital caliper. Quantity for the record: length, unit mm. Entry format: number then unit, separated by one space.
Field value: 134.35 mm
